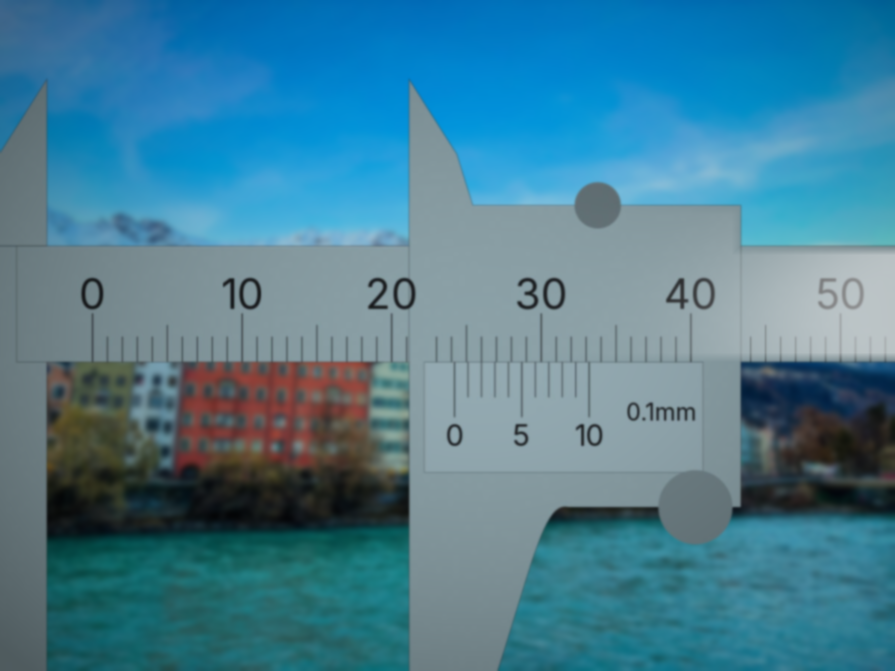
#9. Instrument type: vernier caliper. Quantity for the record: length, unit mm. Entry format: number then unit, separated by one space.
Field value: 24.2 mm
